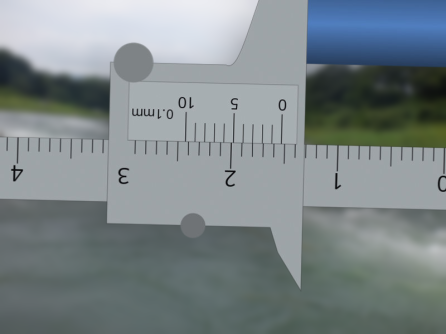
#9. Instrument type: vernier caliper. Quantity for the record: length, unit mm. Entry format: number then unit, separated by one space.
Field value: 15.3 mm
